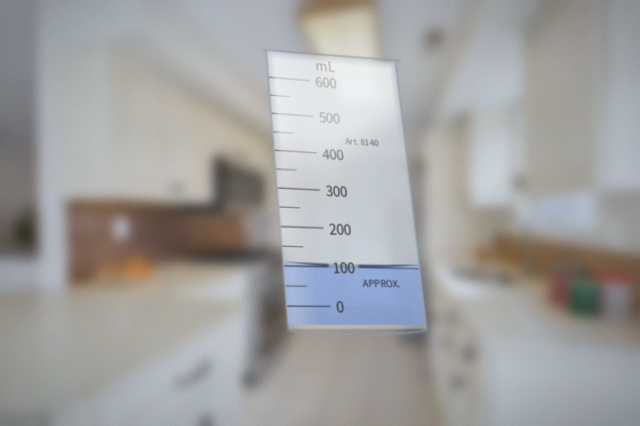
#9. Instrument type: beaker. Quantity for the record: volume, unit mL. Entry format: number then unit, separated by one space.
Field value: 100 mL
